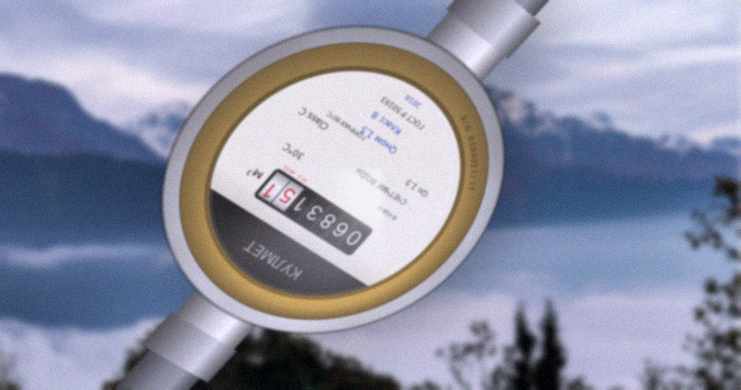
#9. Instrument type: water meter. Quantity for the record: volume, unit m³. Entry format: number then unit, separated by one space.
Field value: 6831.51 m³
